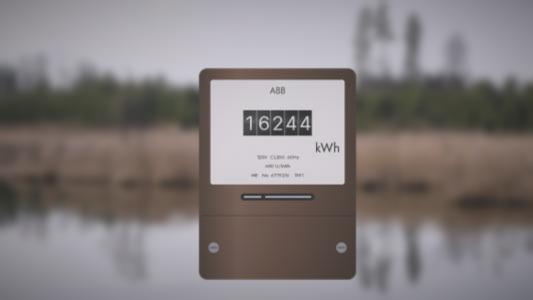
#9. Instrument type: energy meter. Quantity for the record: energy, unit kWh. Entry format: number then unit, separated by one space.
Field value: 16244 kWh
